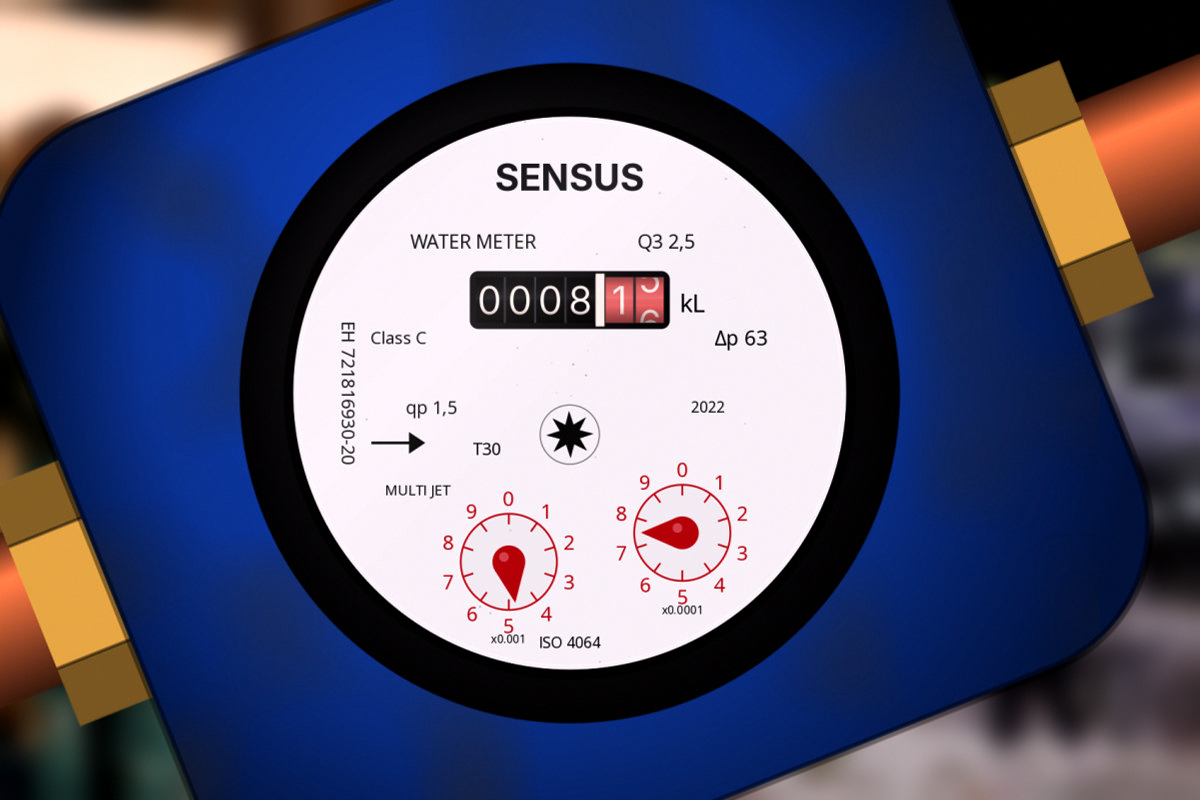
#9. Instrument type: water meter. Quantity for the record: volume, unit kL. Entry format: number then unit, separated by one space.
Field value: 8.1547 kL
